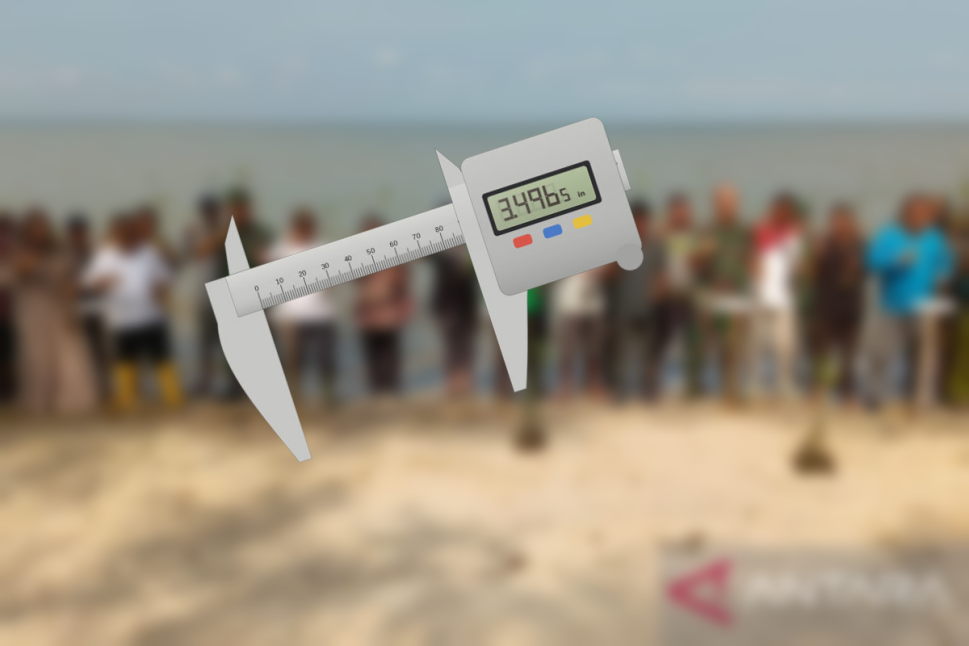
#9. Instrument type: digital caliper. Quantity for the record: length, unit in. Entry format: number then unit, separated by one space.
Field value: 3.4965 in
